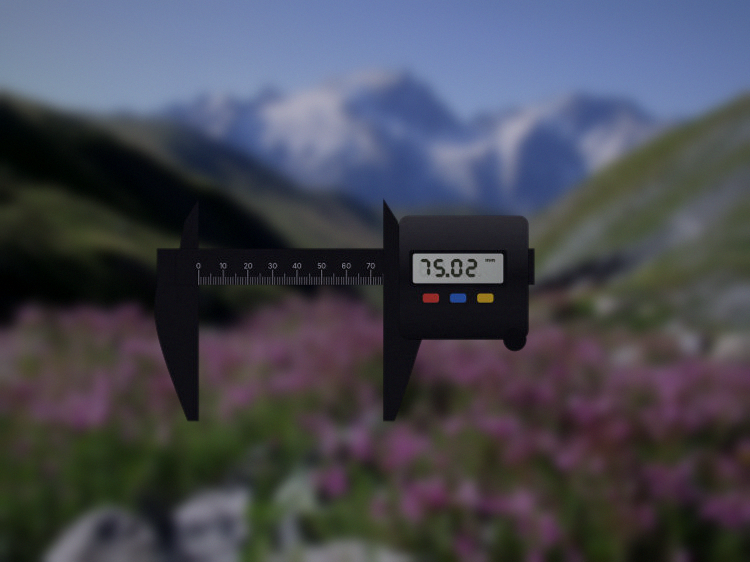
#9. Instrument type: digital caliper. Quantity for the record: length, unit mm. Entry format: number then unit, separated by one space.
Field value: 75.02 mm
